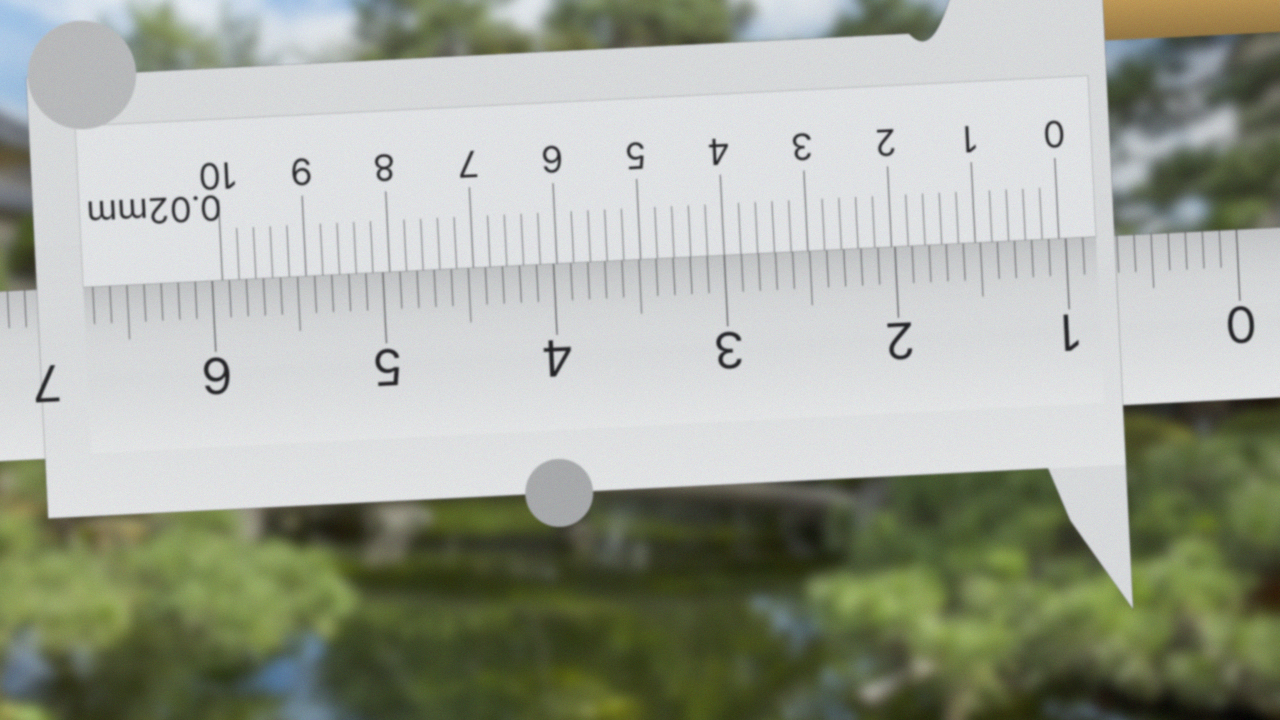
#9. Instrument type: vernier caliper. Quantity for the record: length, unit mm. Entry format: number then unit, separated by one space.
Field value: 10.4 mm
